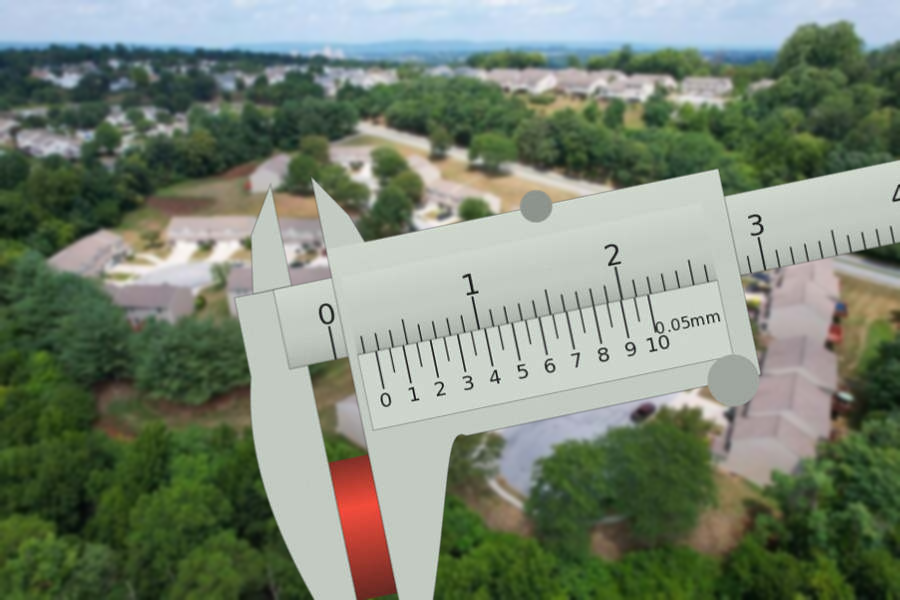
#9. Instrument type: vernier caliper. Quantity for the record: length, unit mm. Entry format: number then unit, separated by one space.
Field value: 2.8 mm
